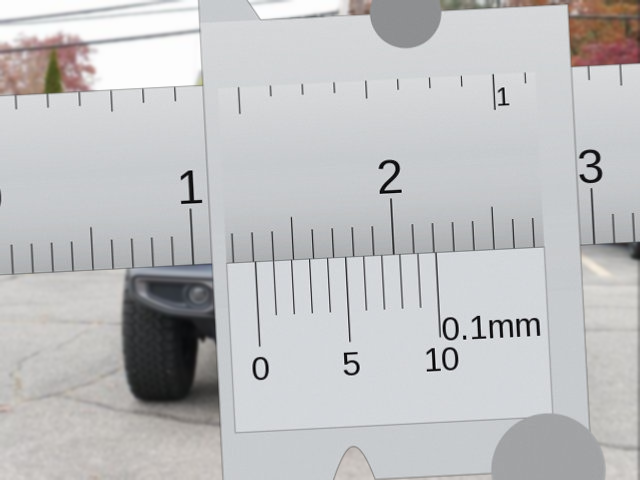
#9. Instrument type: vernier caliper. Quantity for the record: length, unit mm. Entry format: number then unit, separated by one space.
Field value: 13.1 mm
